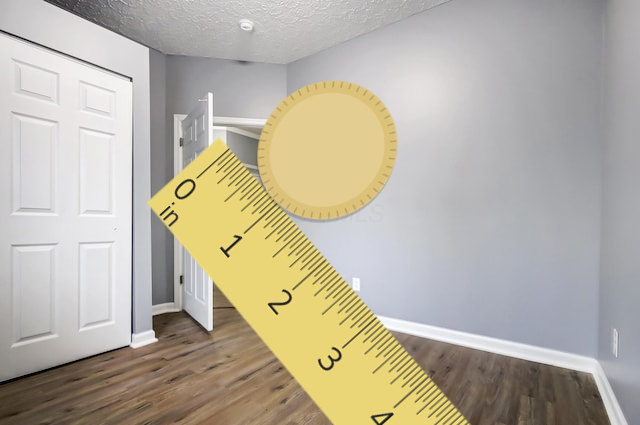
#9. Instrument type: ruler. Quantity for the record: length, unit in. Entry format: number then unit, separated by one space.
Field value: 1.8125 in
